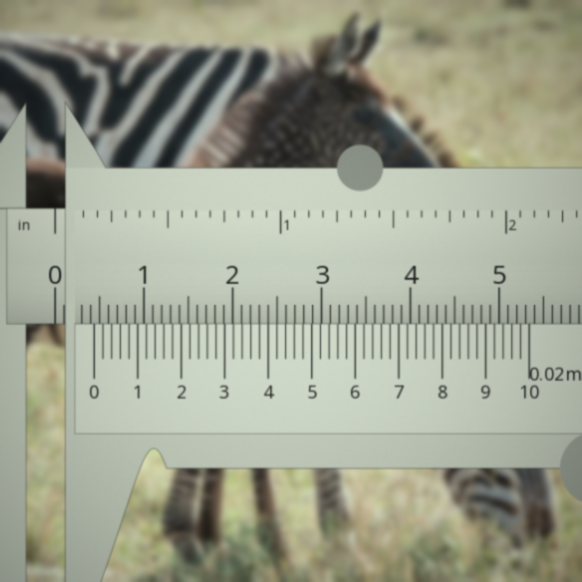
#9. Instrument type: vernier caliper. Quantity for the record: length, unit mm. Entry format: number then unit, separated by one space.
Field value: 4.4 mm
